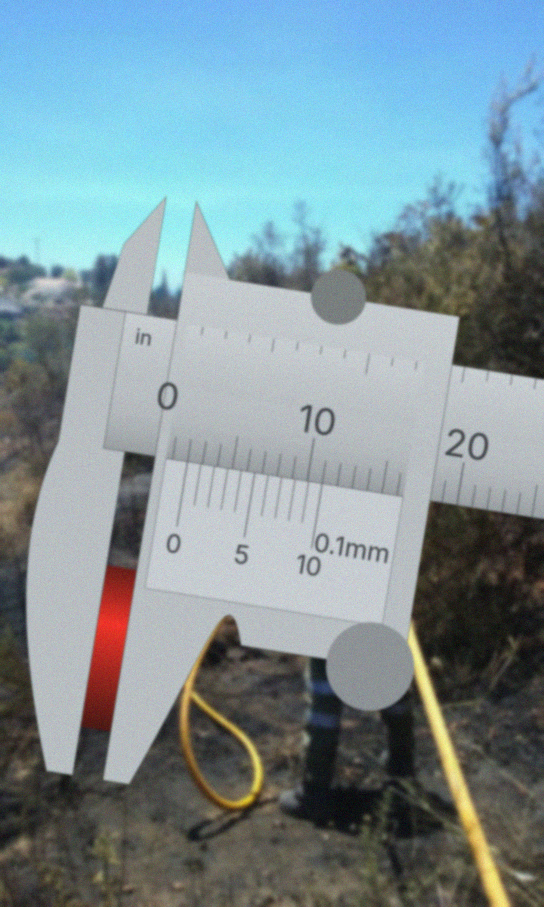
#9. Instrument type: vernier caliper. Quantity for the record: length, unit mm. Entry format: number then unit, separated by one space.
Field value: 2.0 mm
